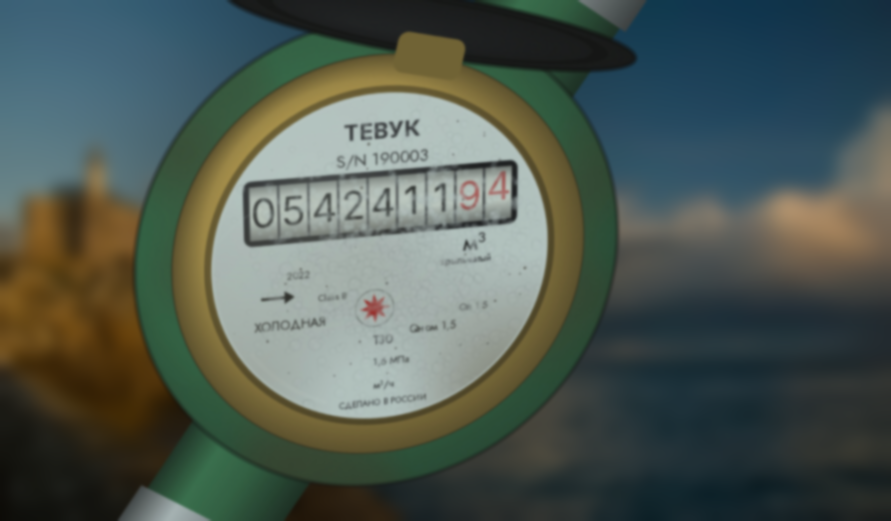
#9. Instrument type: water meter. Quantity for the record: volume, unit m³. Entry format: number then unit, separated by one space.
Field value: 542411.94 m³
